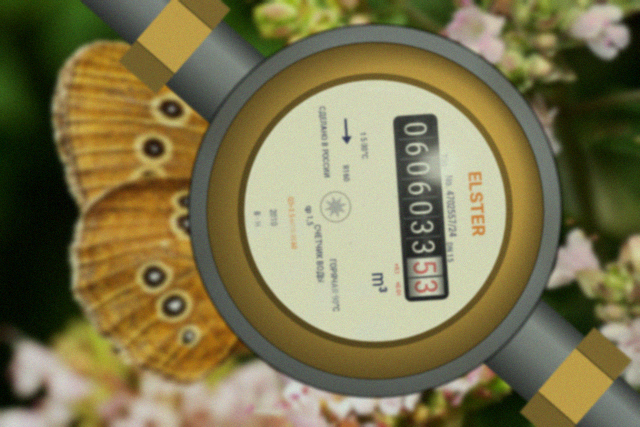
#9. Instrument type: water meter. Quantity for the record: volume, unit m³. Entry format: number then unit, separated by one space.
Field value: 606033.53 m³
